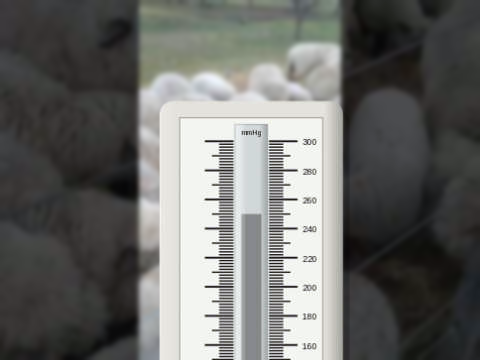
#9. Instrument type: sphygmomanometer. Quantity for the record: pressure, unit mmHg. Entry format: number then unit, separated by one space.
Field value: 250 mmHg
